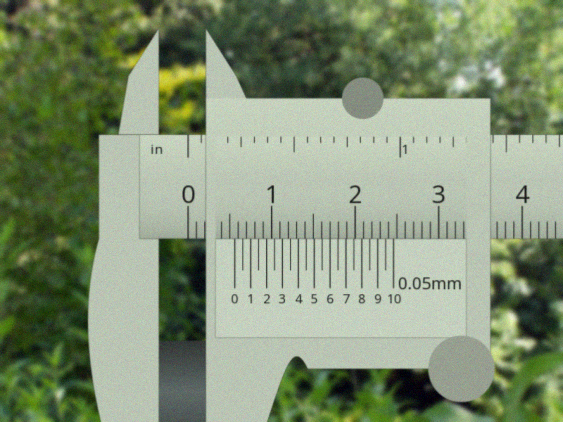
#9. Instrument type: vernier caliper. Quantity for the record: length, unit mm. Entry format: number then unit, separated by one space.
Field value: 5.6 mm
